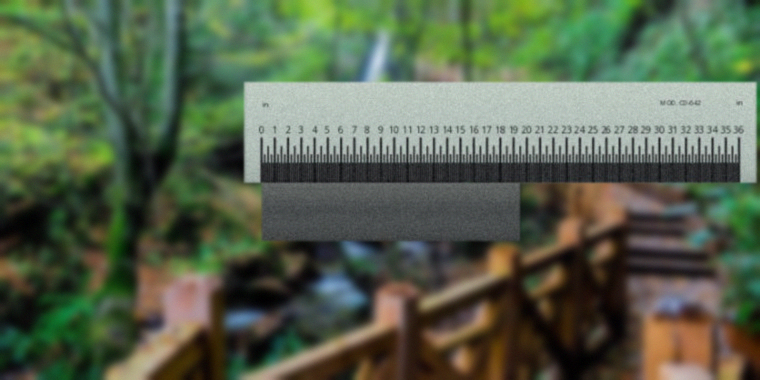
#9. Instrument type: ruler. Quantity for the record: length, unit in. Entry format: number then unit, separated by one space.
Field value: 19.5 in
